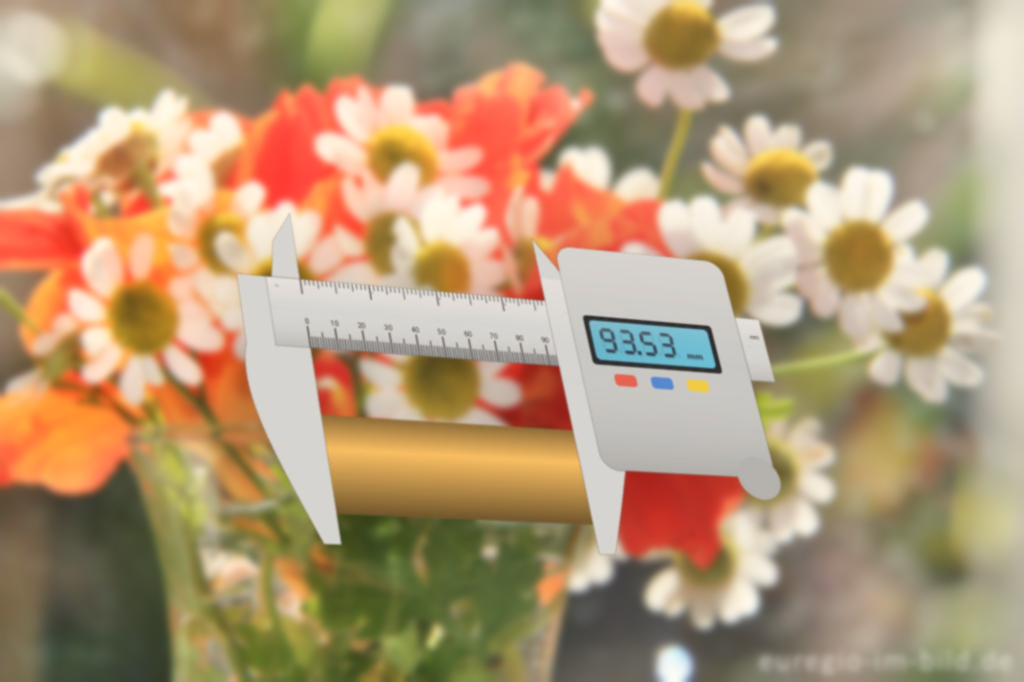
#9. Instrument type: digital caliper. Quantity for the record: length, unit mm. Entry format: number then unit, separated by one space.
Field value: 93.53 mm
